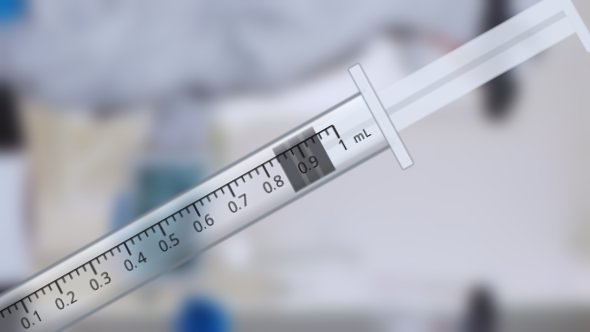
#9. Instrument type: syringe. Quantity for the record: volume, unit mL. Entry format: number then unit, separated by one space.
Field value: 0.84 mL
